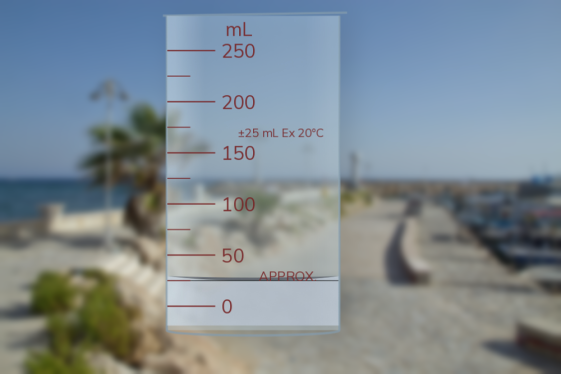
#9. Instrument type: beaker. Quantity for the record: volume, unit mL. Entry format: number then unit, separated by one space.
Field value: 25 mL
